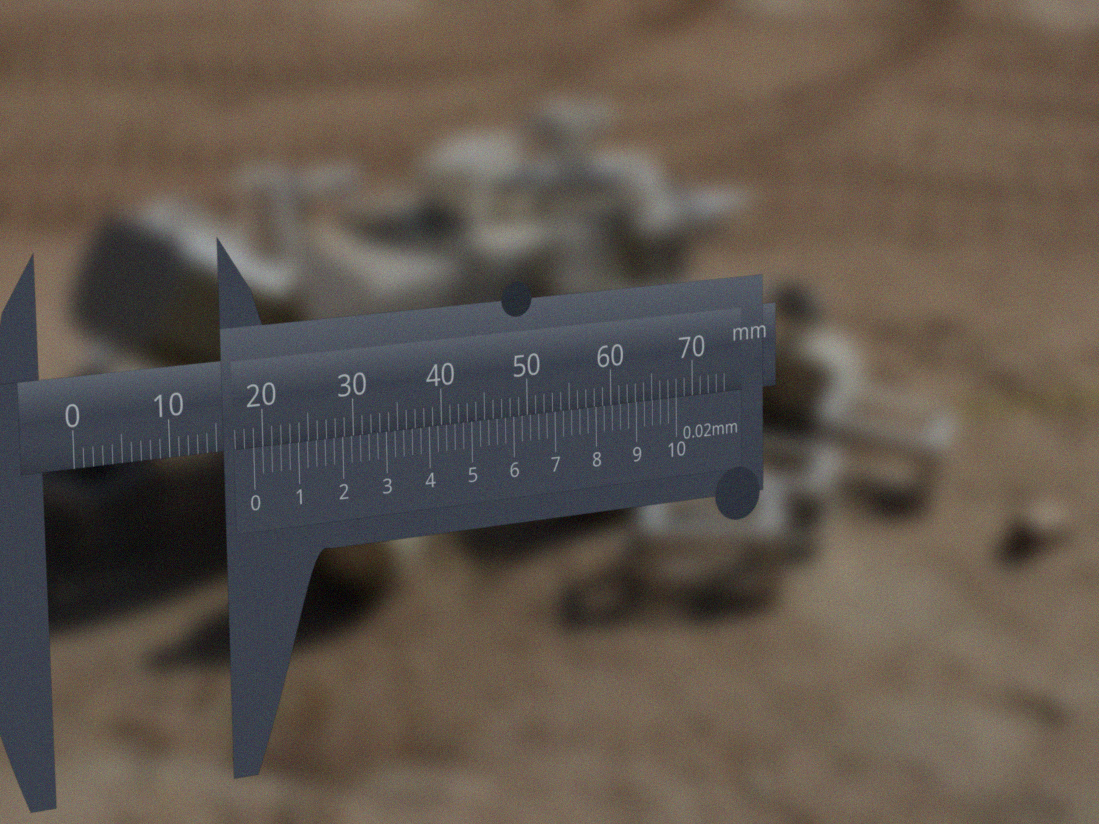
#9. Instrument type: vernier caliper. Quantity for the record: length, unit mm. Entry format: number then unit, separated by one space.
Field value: 19.0 mm
